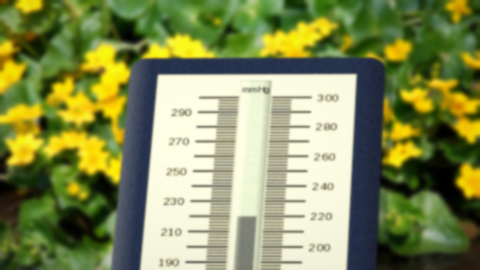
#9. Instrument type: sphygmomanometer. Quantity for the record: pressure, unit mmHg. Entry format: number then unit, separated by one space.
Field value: 220 mmHg
